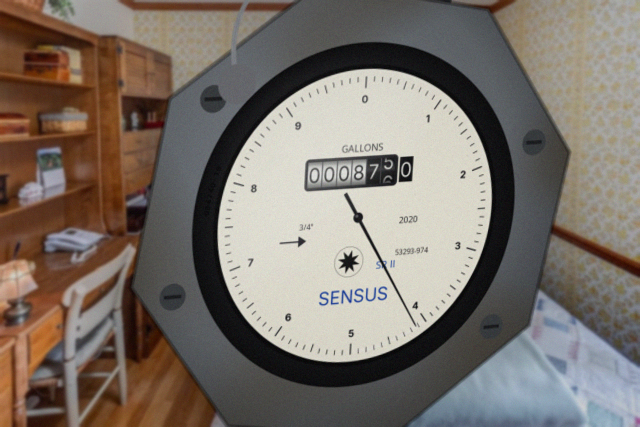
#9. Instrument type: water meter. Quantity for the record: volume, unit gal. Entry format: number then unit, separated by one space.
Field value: 8754.1 gal
